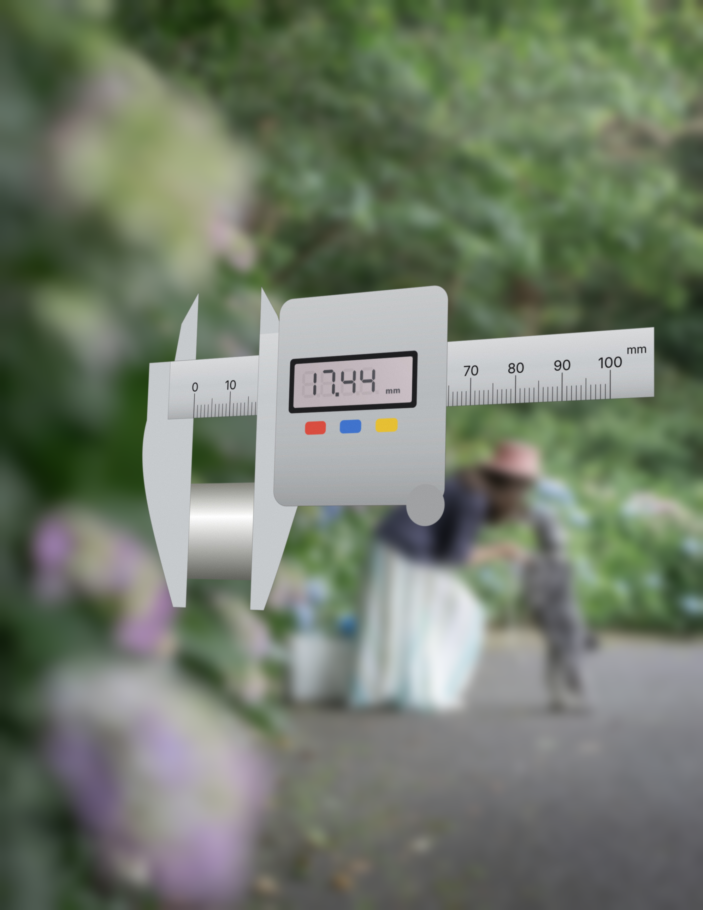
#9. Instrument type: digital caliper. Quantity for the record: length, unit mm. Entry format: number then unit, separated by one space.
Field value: 17.44 mm
